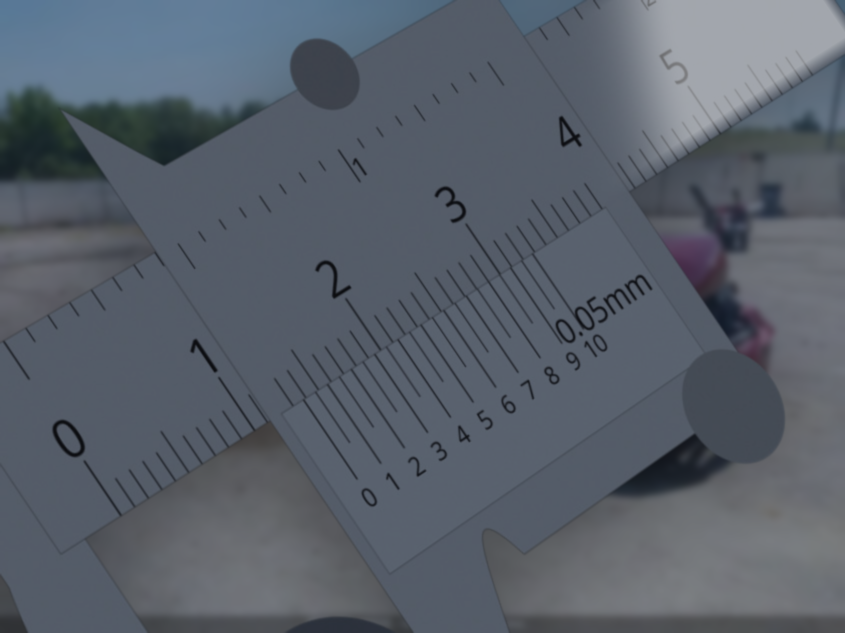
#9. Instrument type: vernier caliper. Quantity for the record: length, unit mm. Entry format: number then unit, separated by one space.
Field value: 13.8 mm
